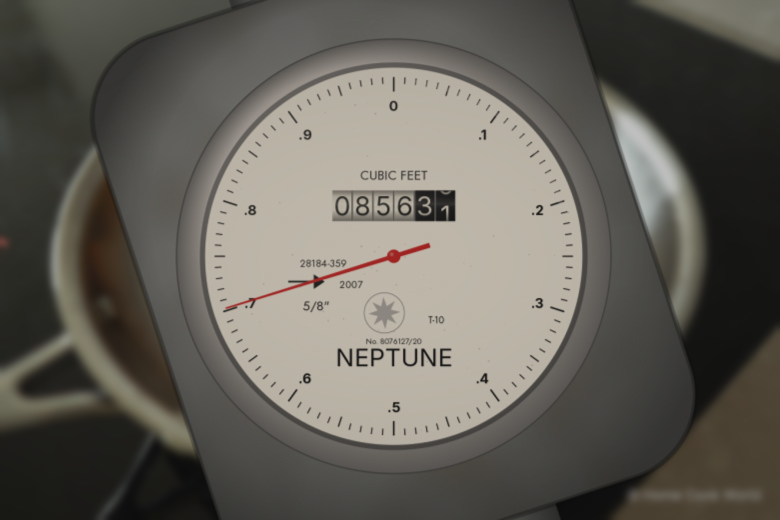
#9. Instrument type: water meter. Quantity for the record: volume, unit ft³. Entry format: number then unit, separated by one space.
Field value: 85630.70 ft³
